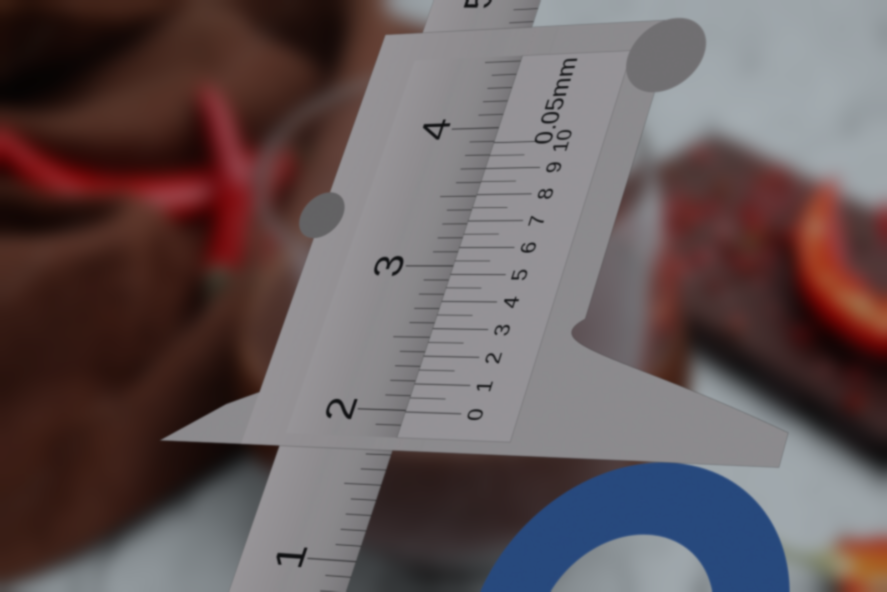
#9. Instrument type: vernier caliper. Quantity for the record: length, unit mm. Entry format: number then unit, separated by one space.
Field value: 19.9 mm
